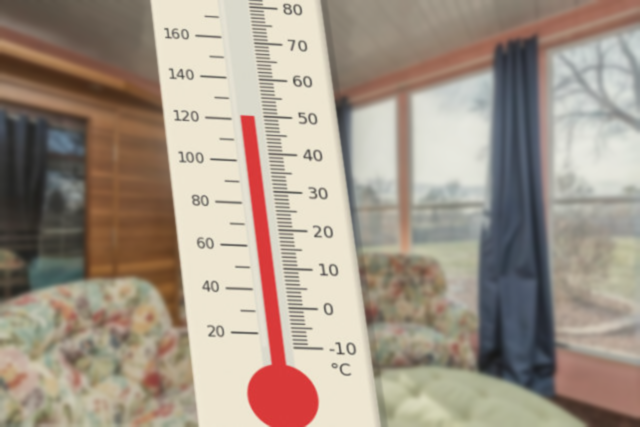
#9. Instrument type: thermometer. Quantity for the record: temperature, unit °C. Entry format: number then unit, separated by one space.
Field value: 50 °C
